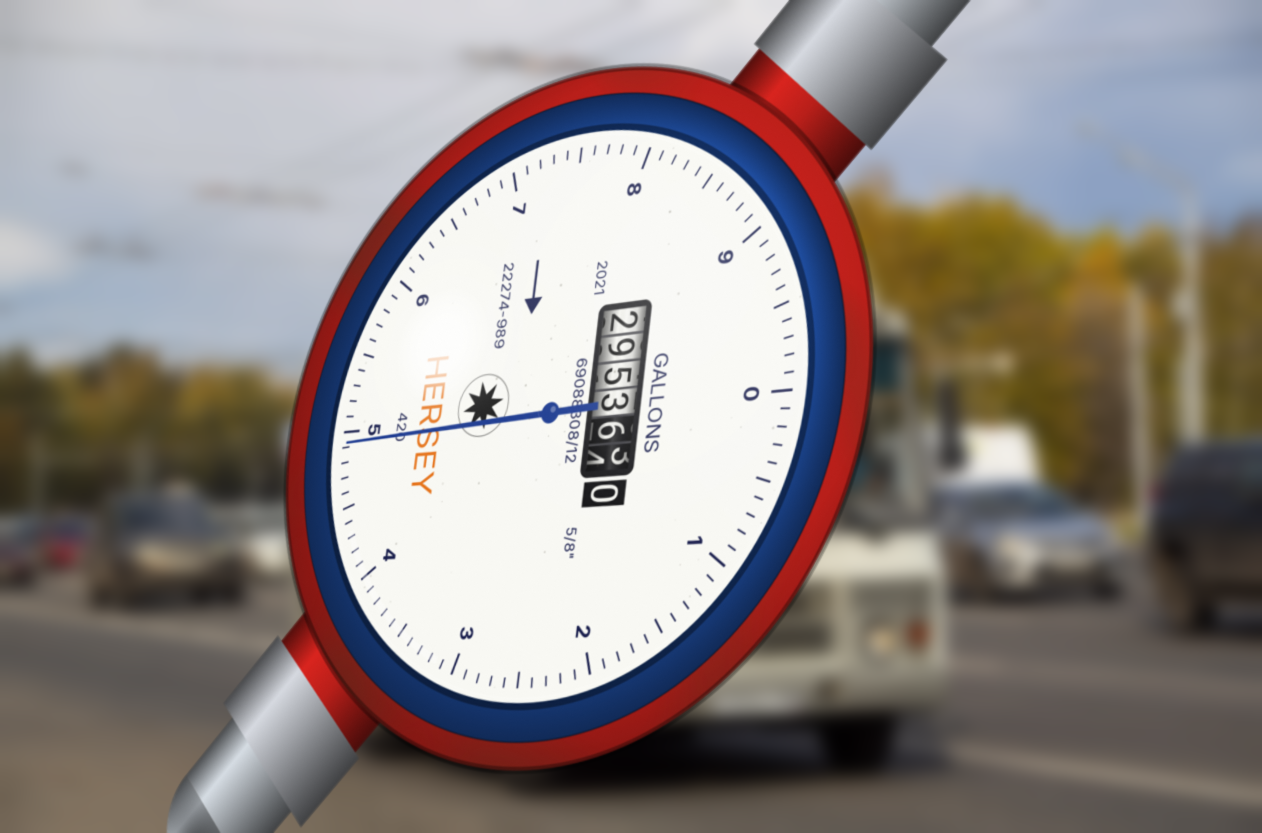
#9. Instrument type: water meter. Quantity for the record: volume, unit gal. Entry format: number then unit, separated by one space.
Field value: 2953634.9 gal
